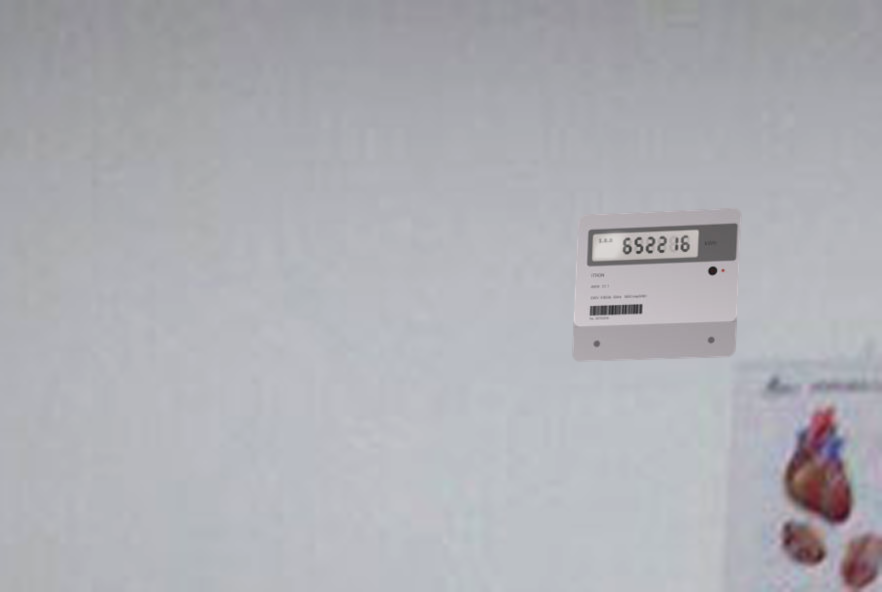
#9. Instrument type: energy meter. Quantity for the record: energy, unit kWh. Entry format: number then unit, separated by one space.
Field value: 652216 kWh
